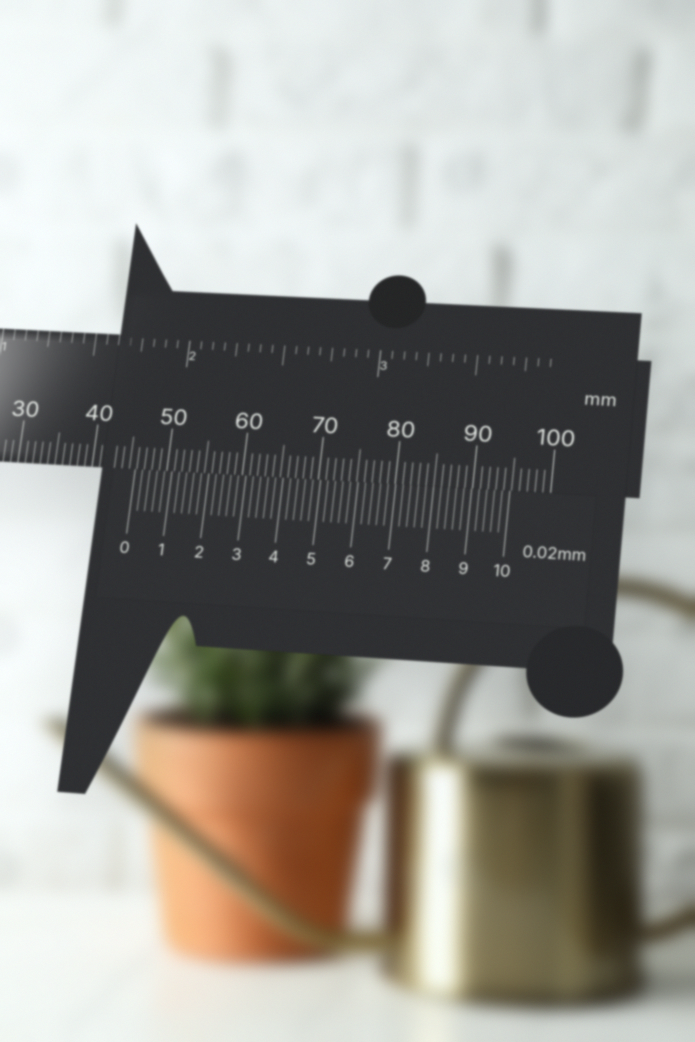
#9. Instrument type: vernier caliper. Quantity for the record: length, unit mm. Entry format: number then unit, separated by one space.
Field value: 45.8 mm
